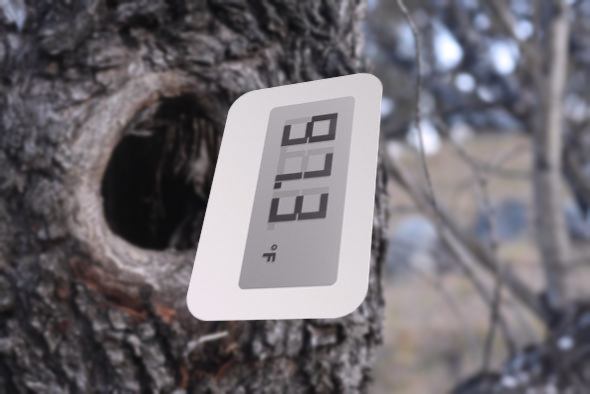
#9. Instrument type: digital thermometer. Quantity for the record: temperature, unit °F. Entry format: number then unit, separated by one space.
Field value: 97.3 °F
